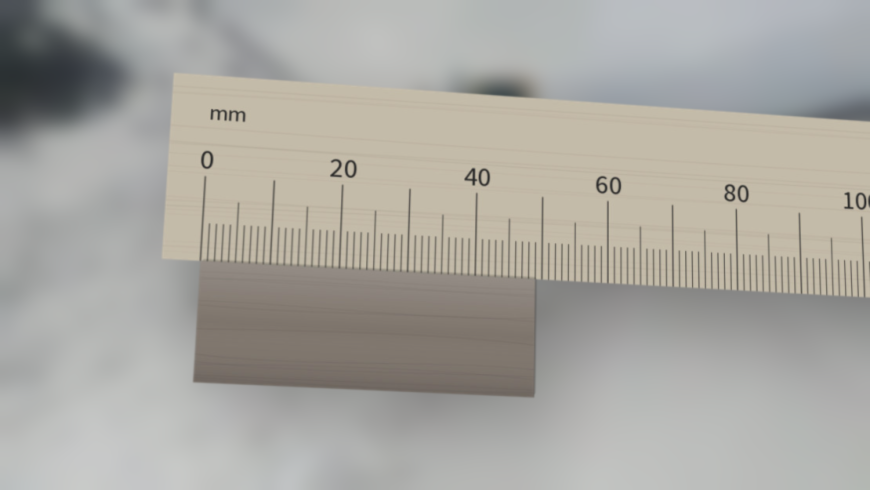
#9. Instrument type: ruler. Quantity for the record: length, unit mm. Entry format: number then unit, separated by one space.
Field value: 49 mm
